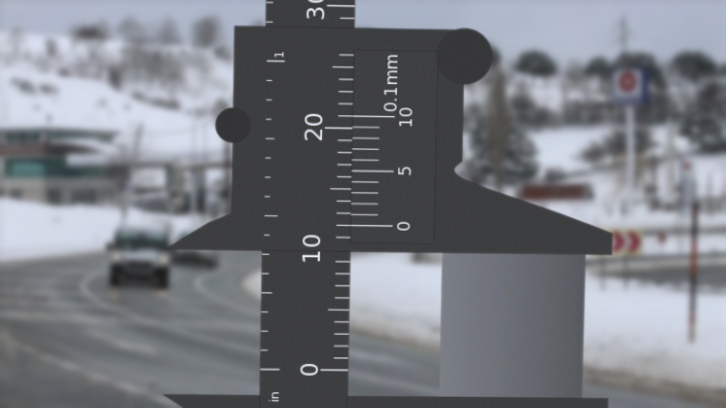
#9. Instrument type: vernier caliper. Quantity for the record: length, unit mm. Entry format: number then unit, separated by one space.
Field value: 12.0 mm
